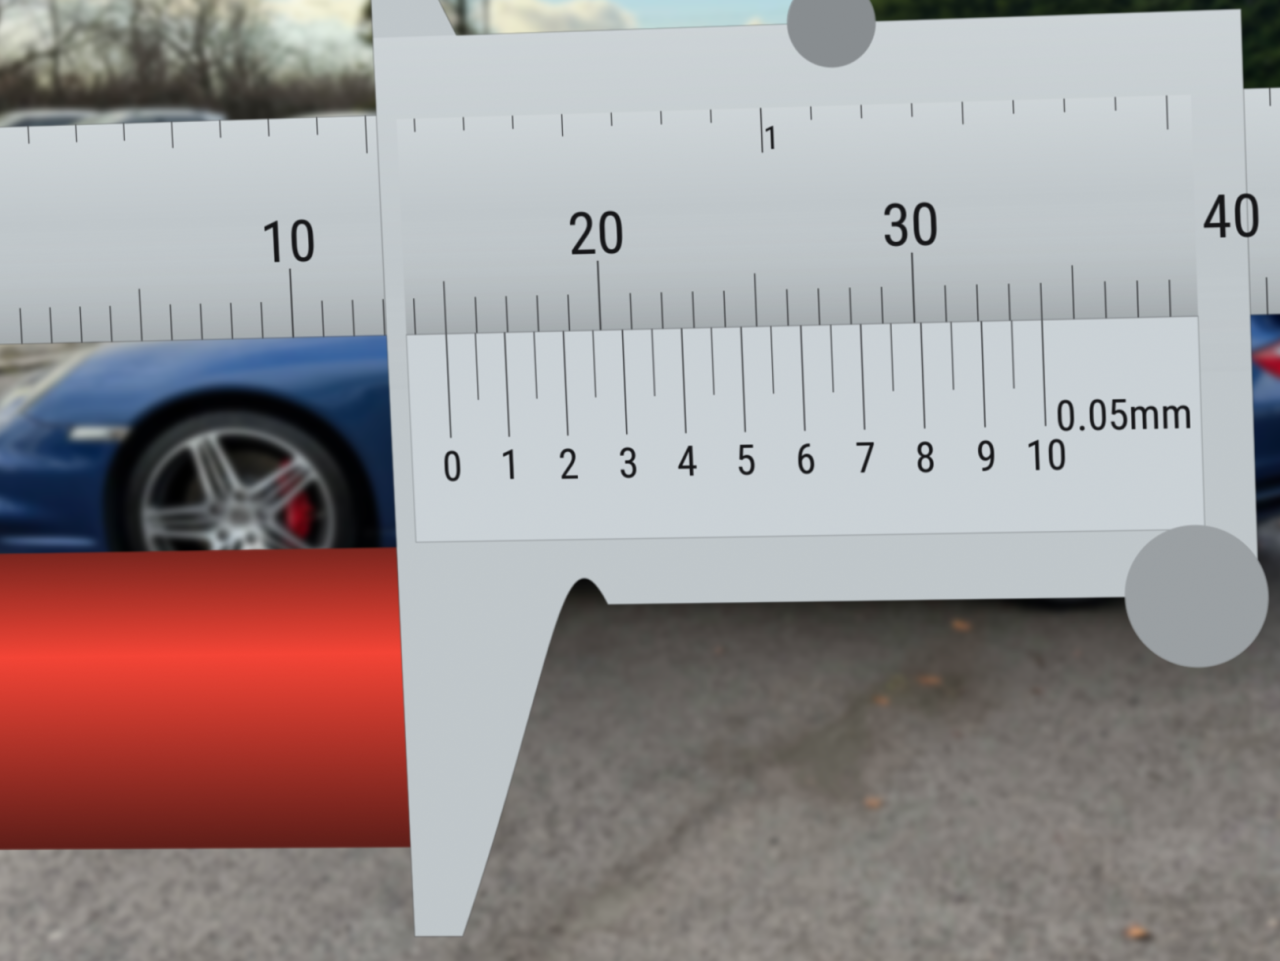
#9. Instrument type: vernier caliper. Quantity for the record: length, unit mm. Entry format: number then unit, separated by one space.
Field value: 15.00 mm
